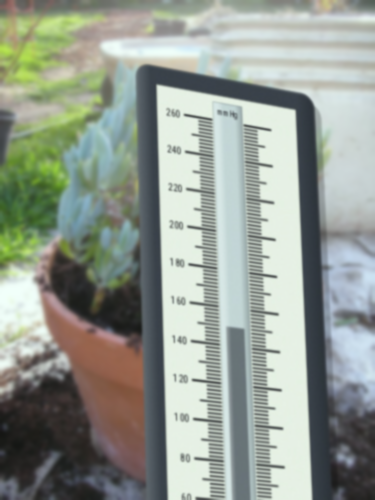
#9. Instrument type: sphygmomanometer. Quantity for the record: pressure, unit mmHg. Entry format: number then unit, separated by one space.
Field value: 150 mmHg
